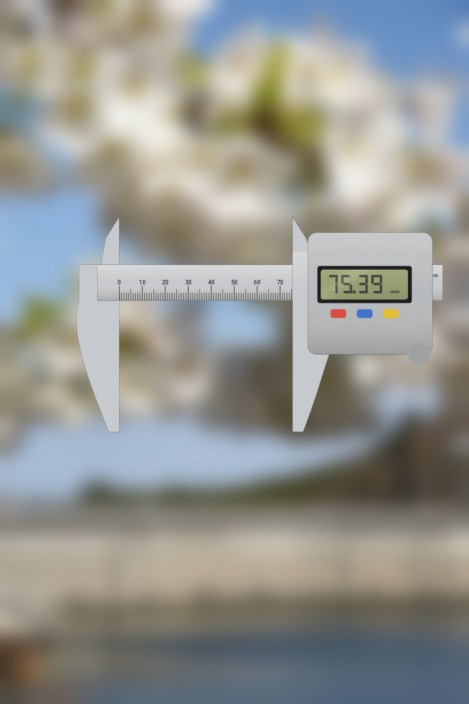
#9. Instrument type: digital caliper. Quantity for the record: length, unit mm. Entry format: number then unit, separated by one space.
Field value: 75.39 mm
